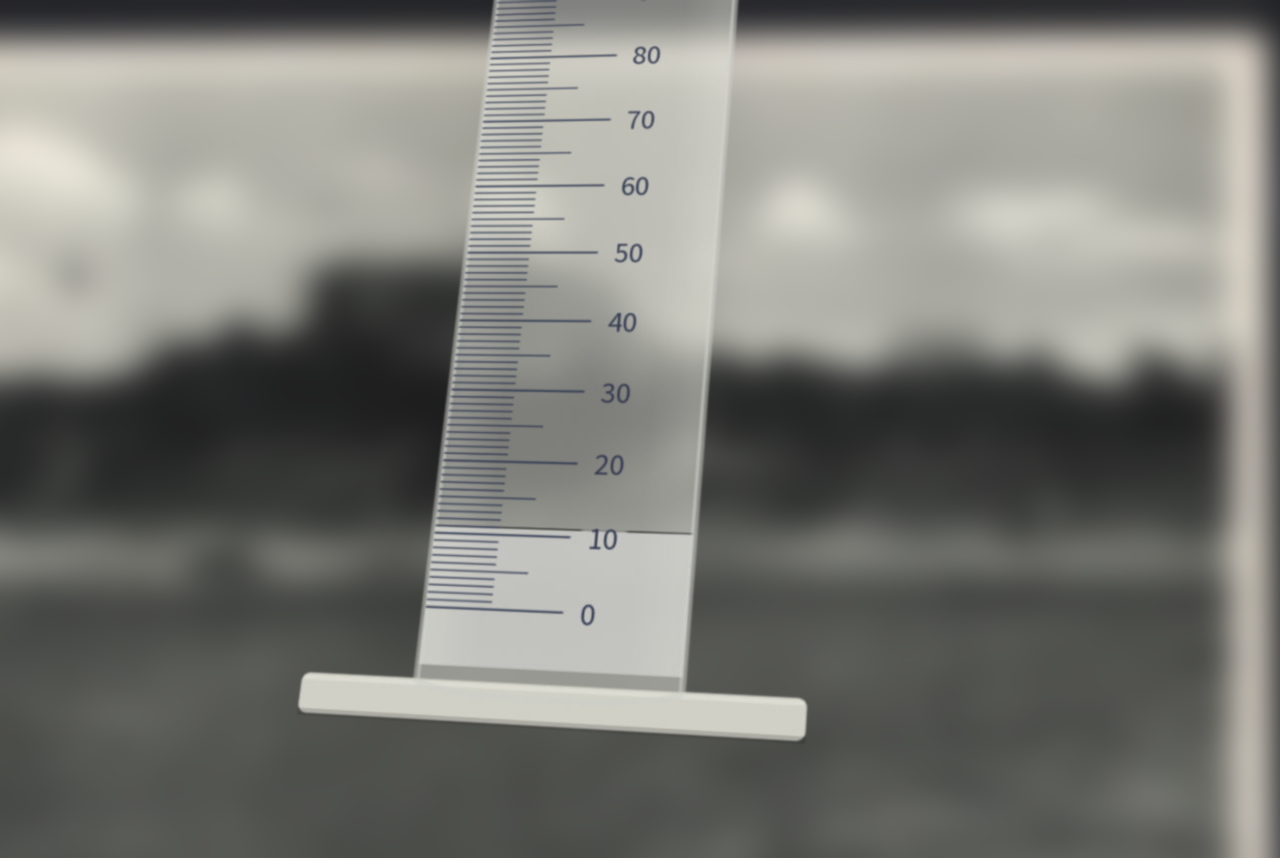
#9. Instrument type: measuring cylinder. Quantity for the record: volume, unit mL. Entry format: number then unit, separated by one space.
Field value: 11 mL
